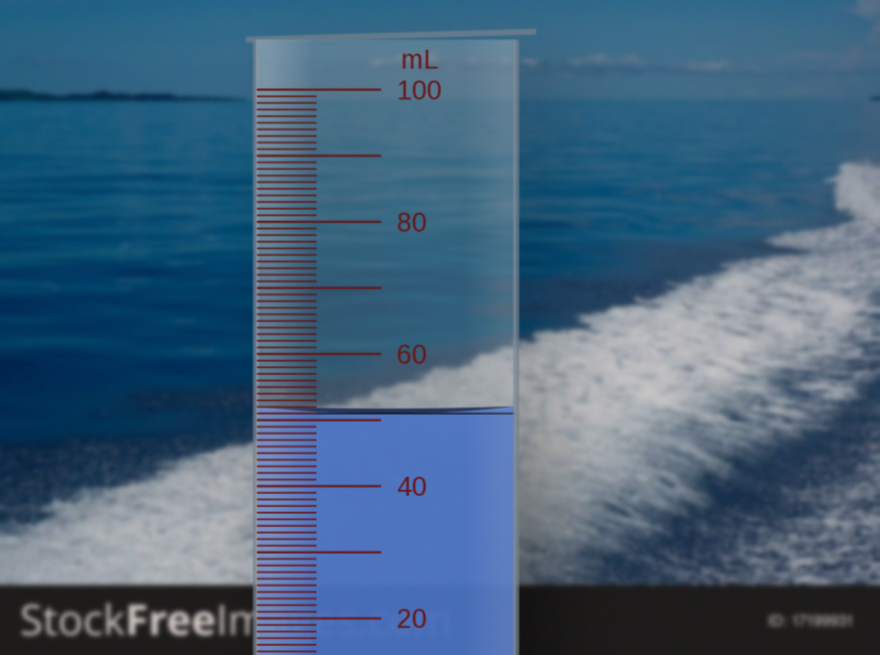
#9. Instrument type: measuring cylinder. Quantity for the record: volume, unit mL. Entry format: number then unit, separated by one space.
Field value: 51 mL
